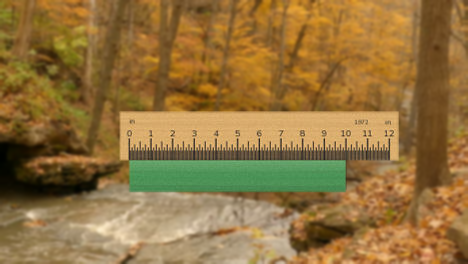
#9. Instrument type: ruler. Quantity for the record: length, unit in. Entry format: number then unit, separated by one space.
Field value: 10 in
